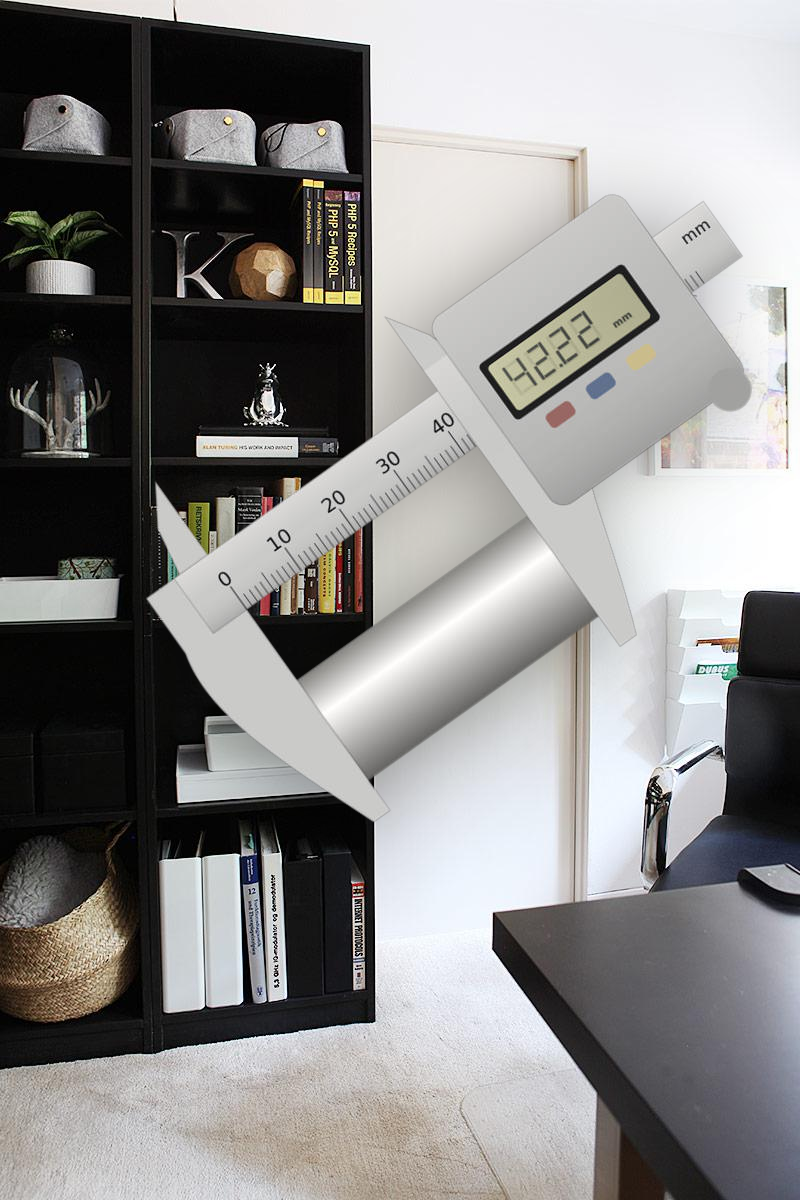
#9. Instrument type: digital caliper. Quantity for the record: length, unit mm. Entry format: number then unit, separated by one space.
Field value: 42.22 mm
